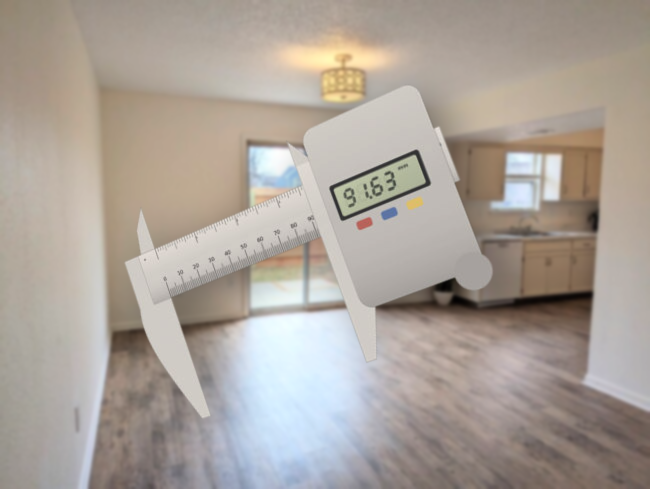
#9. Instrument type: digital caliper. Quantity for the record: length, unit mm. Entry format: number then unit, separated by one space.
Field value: 91.63 mm
